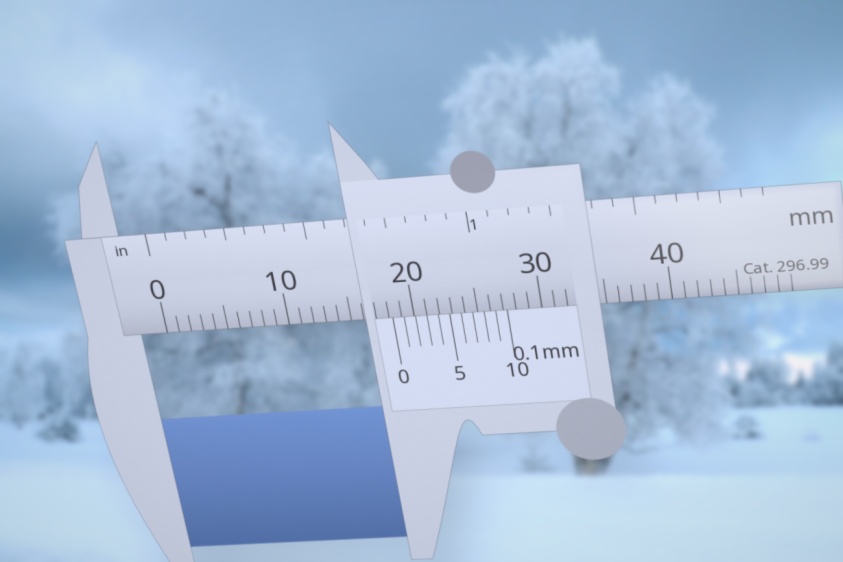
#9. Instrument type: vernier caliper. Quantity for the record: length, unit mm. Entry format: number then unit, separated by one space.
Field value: 18.3 mm
